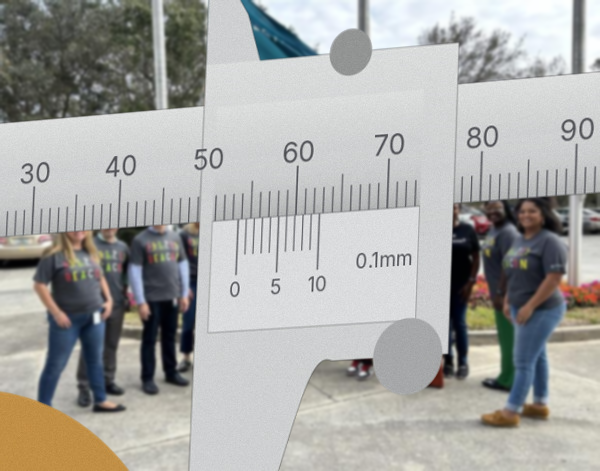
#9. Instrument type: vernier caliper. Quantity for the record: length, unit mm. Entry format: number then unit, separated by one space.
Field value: 53.6 mm
